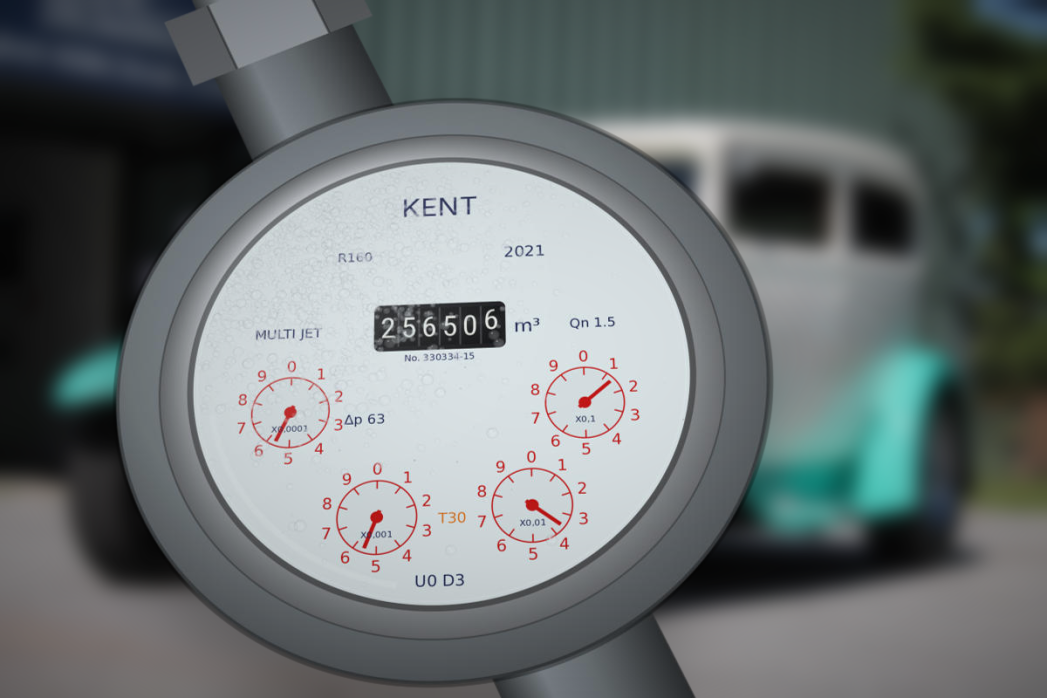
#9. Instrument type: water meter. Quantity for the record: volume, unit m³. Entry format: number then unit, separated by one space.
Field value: 256506.1355 m³
